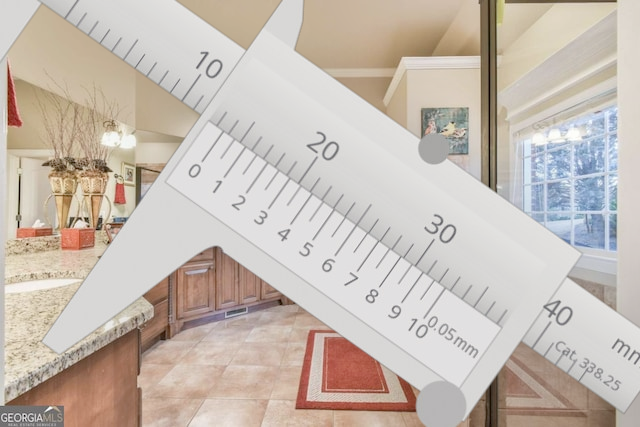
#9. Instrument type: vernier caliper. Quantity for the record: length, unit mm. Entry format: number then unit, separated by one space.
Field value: 13.6 mm
